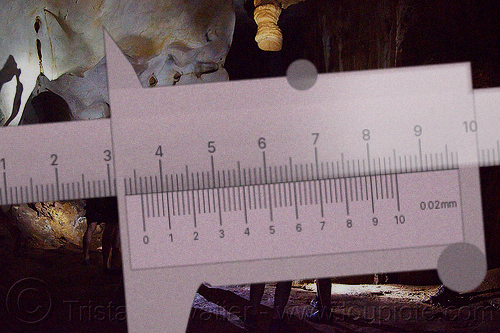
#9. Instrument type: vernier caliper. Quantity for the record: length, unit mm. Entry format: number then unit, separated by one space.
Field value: 36.0 mm
